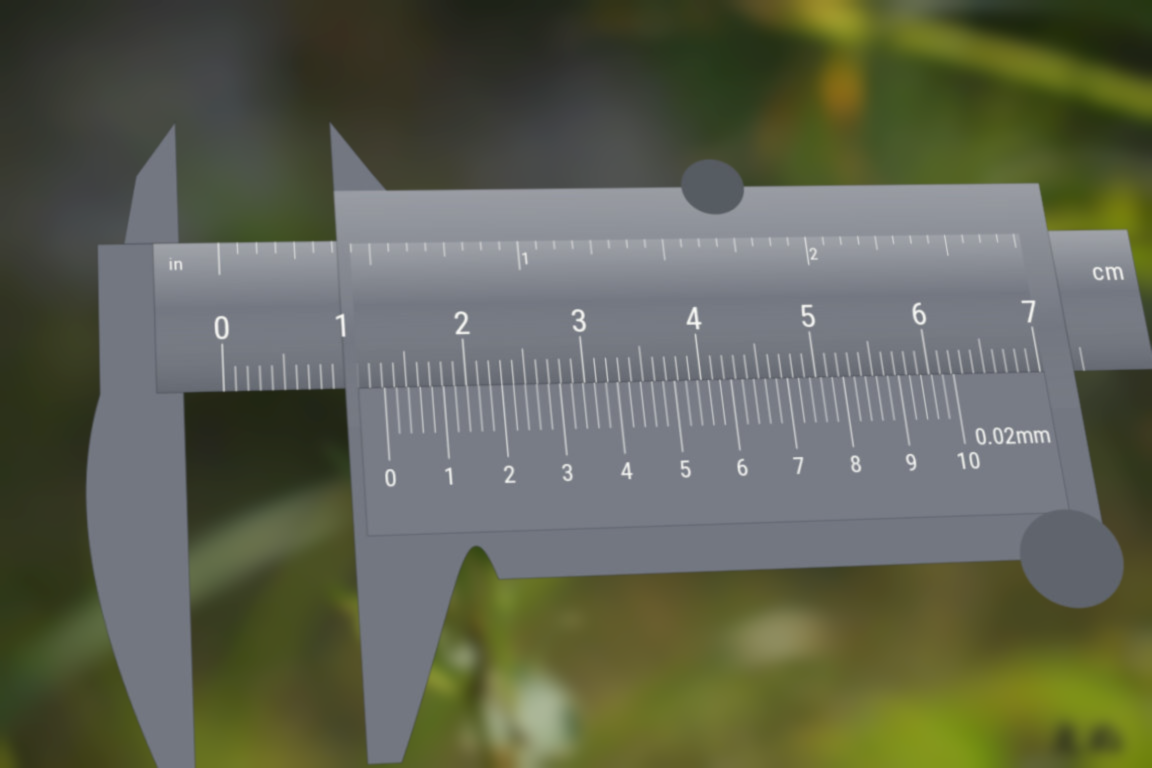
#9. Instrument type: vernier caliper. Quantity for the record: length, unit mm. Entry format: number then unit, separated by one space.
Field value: 13.2 mm
